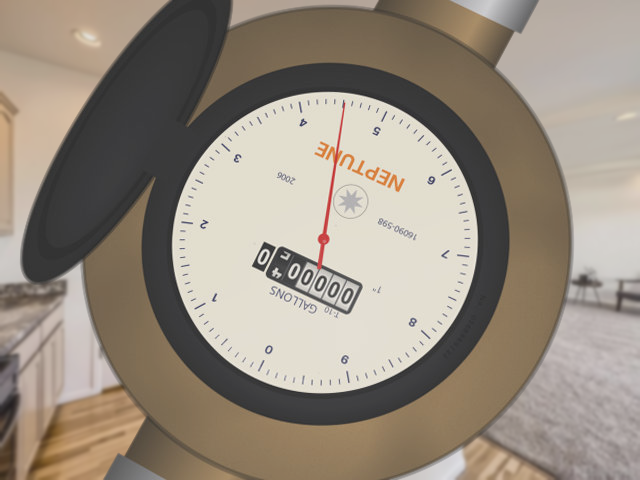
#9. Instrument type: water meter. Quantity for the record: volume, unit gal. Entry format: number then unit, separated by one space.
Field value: 44.5 gal
